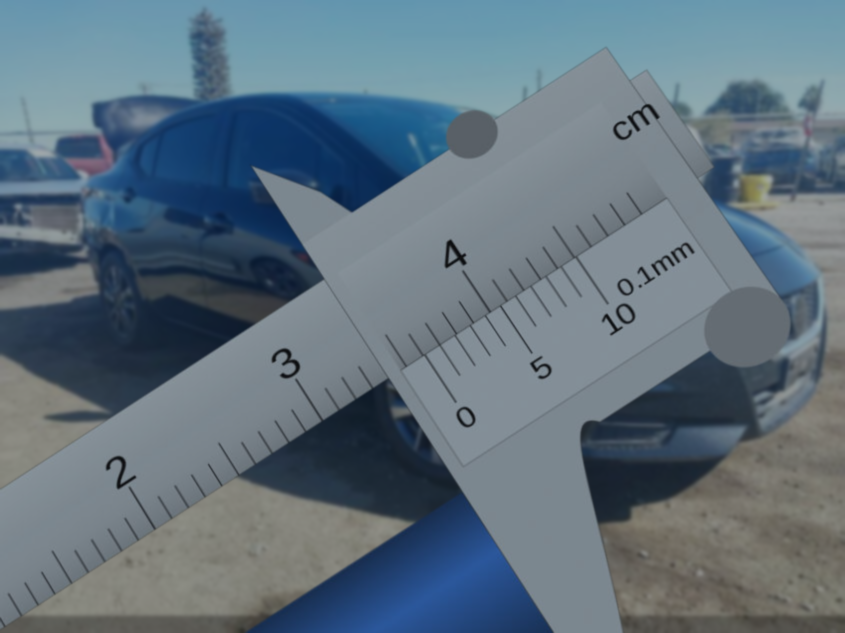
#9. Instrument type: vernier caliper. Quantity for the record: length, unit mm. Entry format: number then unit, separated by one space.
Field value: 36.1 mm
